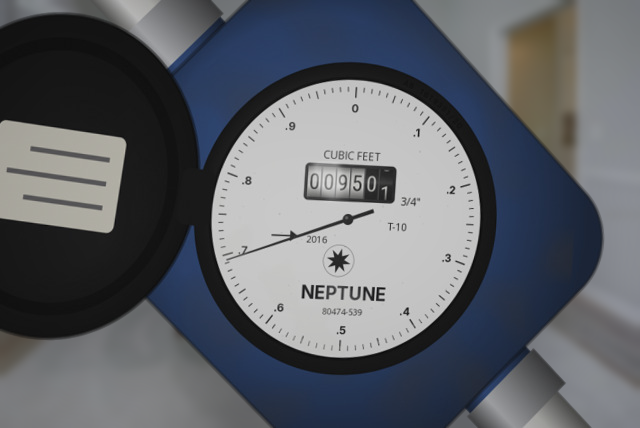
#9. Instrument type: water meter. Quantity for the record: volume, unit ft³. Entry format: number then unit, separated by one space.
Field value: 9500.69 ft³
